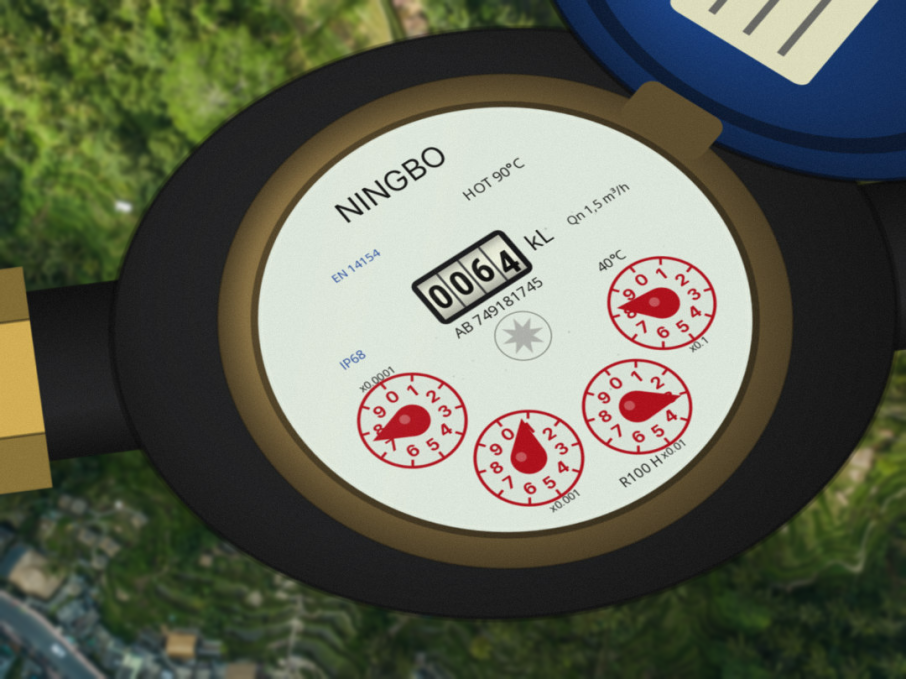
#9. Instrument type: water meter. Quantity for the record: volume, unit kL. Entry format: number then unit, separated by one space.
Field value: 63.8307 kL
